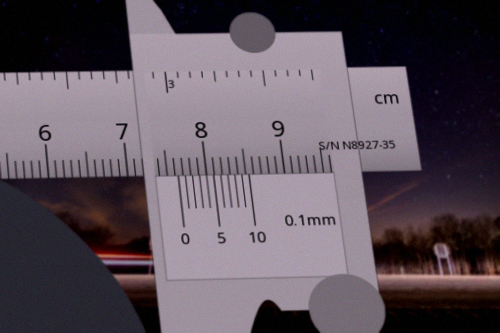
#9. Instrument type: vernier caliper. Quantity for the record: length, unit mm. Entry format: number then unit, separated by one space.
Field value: 76.4 mm
